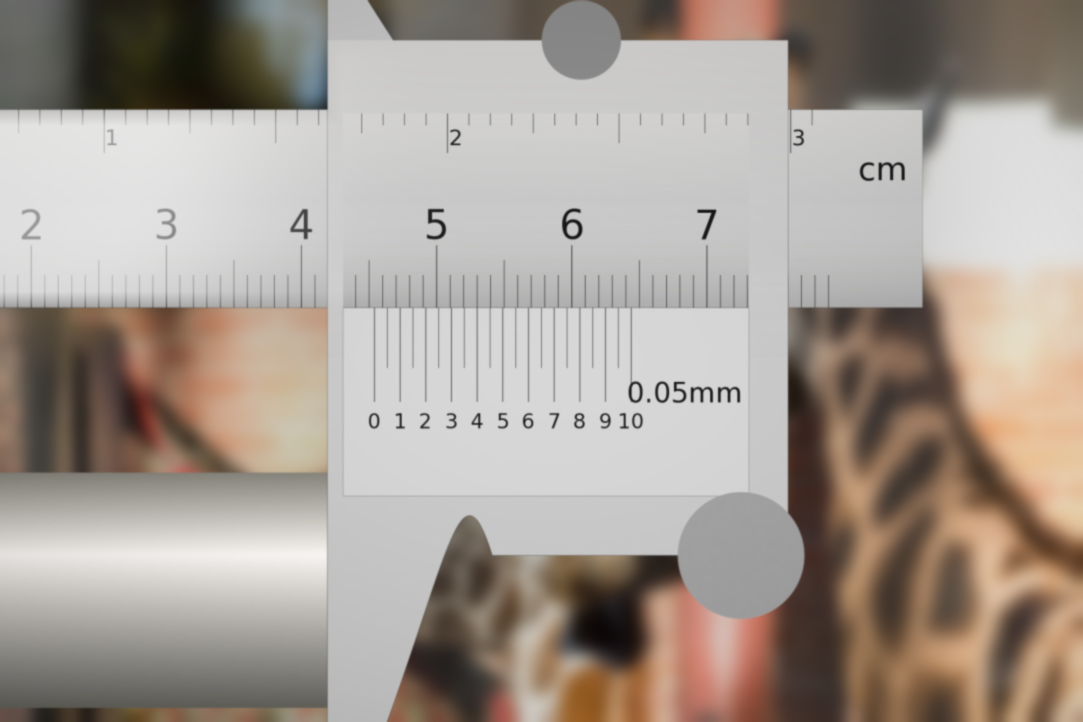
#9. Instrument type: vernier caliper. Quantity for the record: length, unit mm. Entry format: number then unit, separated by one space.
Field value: 45.4 mm
